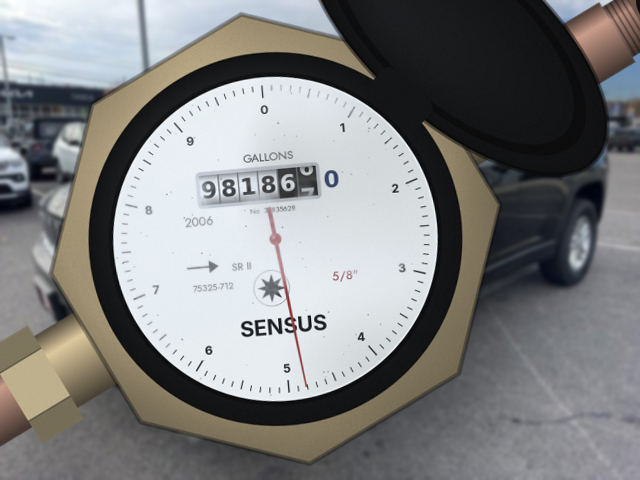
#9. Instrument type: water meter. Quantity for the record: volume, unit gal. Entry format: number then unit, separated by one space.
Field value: 9818664.8 gal
